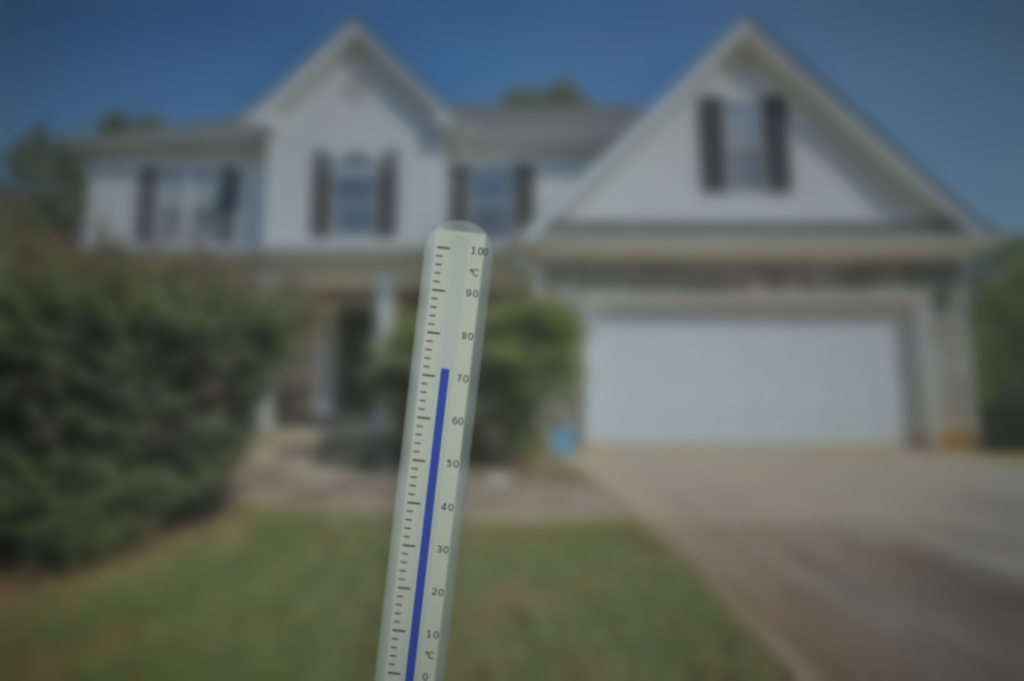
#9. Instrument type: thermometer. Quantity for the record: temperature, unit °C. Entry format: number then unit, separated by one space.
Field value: 72 °C
